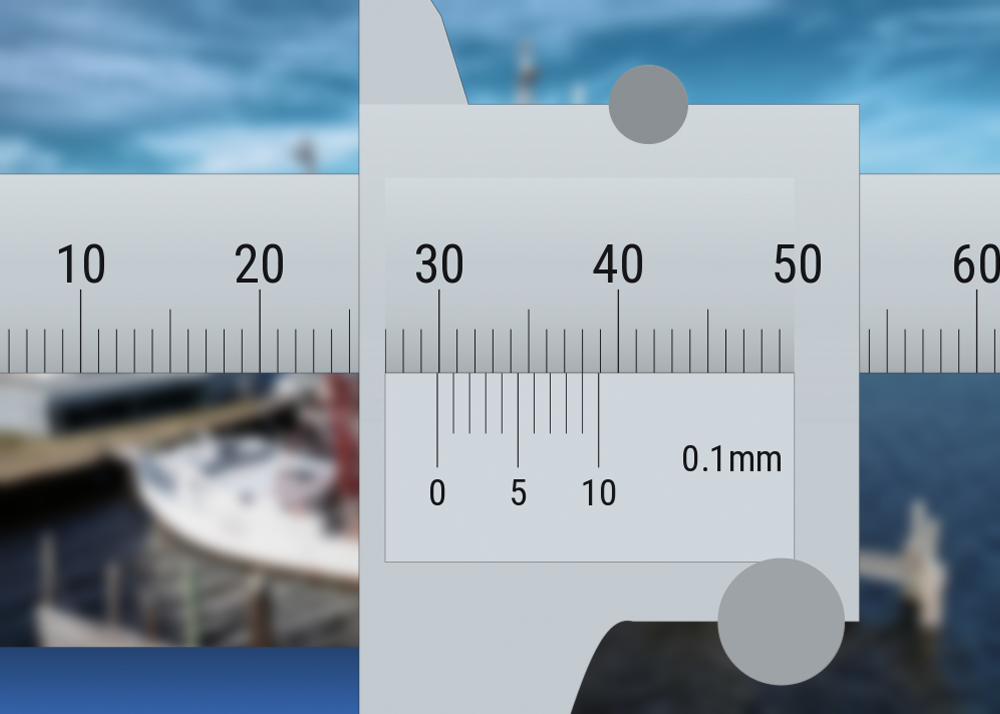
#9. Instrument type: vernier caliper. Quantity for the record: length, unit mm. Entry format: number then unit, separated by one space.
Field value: 29.9 mm
